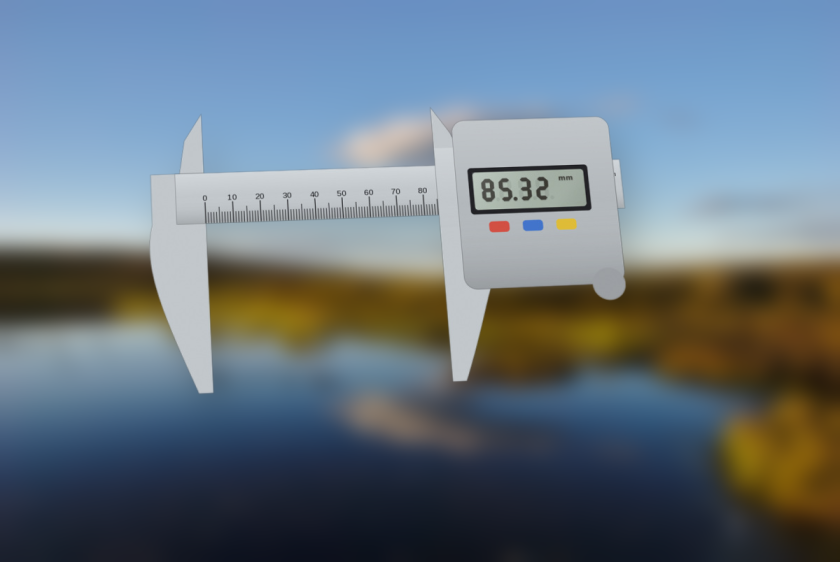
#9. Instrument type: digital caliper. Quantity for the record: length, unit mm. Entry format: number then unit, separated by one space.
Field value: 85.32 mm
